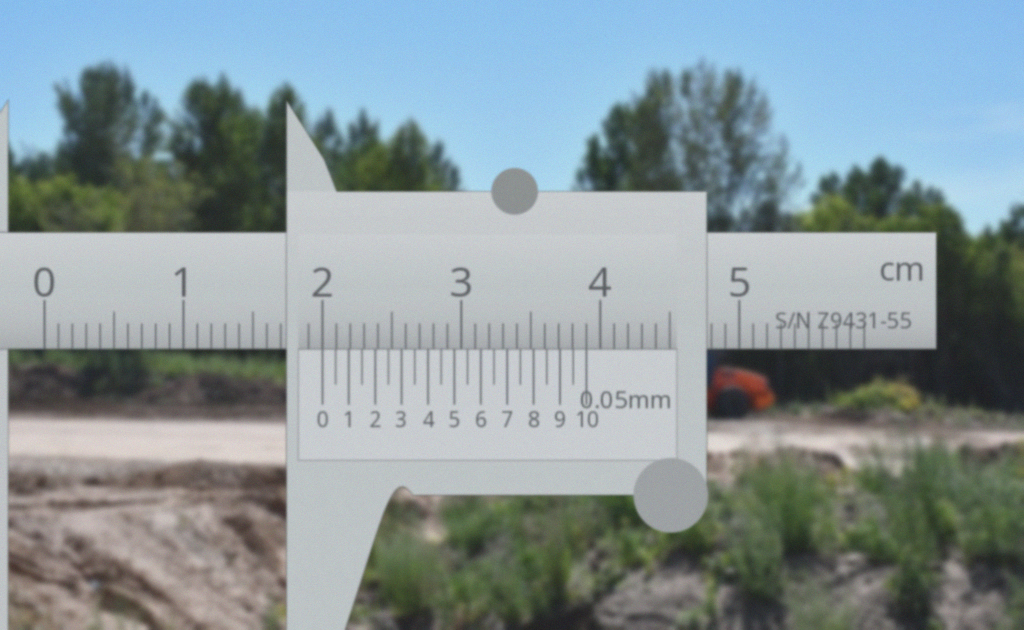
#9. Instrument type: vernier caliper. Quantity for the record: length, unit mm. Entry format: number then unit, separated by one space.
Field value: 20.0 mm
